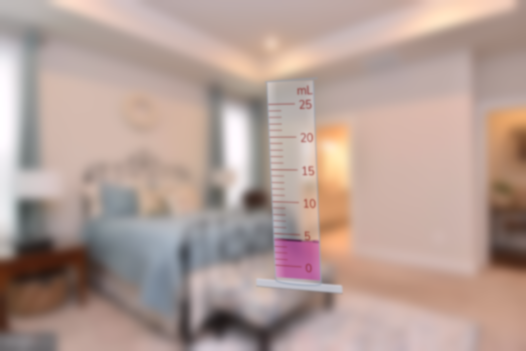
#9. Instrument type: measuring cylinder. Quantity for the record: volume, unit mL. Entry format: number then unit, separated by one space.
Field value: 4 mL
